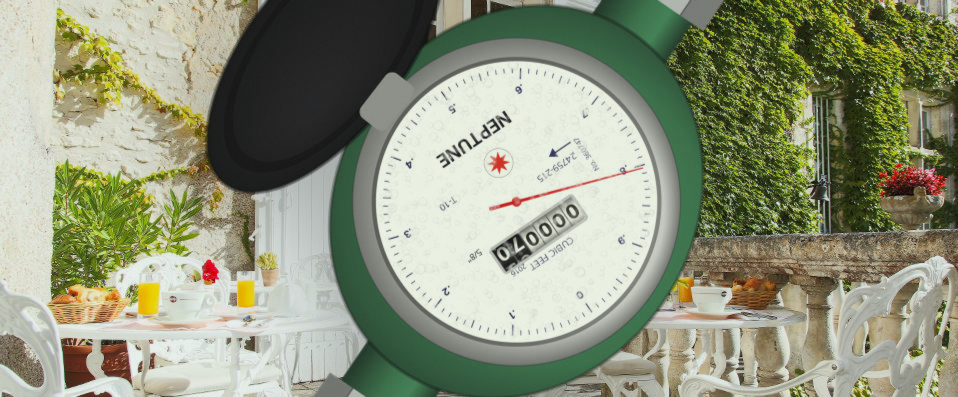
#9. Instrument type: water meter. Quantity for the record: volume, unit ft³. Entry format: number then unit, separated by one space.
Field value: 69.80 ft³
